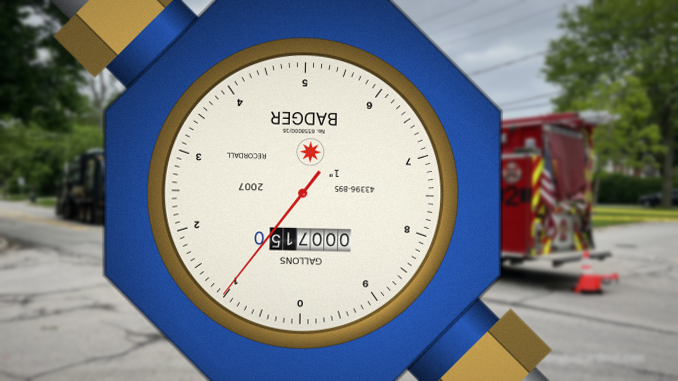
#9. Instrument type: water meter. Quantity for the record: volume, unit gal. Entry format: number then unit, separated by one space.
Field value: 7151.0 gal
